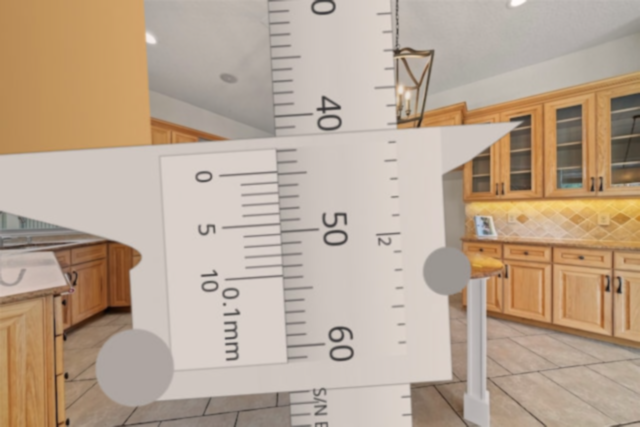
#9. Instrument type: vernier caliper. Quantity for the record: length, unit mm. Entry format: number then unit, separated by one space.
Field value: 44.8 mm
